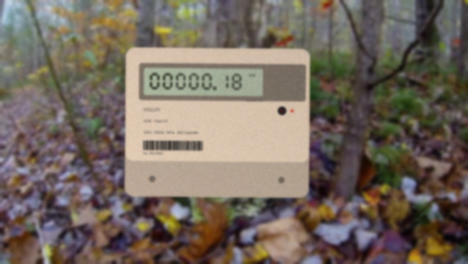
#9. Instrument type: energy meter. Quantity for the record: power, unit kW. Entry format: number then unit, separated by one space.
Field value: 0.18 kW
